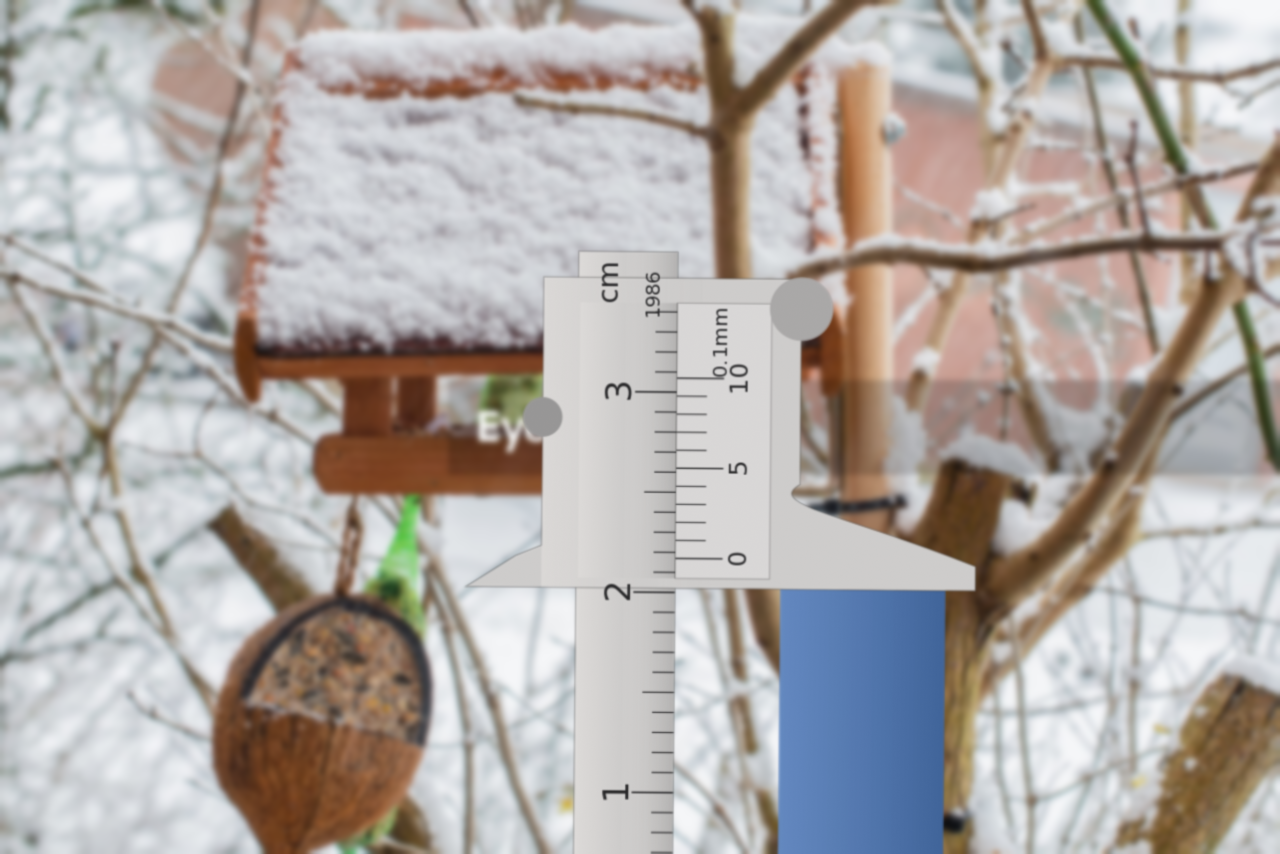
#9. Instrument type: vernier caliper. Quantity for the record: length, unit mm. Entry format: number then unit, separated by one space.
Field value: 21.7 mm
